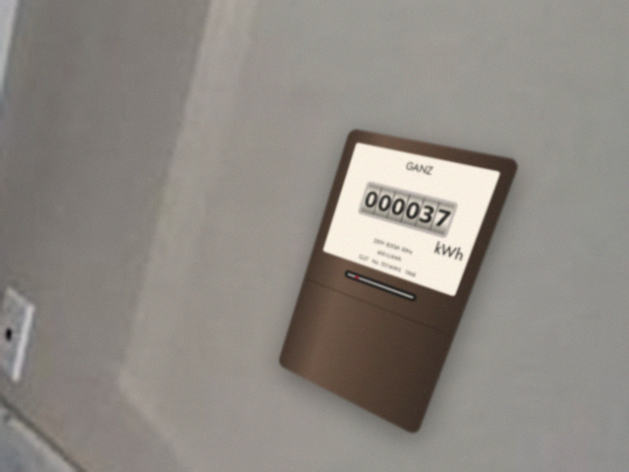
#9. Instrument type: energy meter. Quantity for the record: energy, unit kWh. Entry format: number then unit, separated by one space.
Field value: 37 kWh
